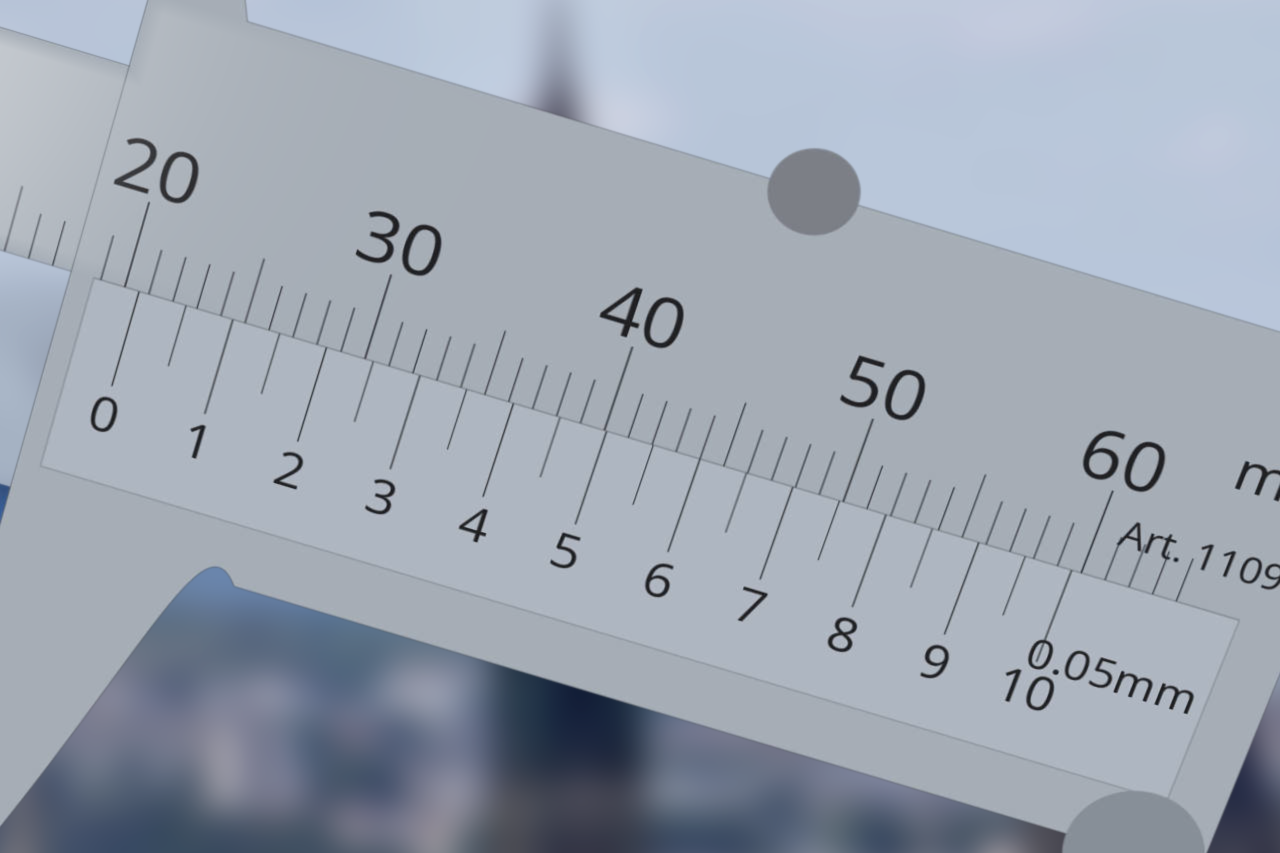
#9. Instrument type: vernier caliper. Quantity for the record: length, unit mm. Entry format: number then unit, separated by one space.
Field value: 20.6 mm
